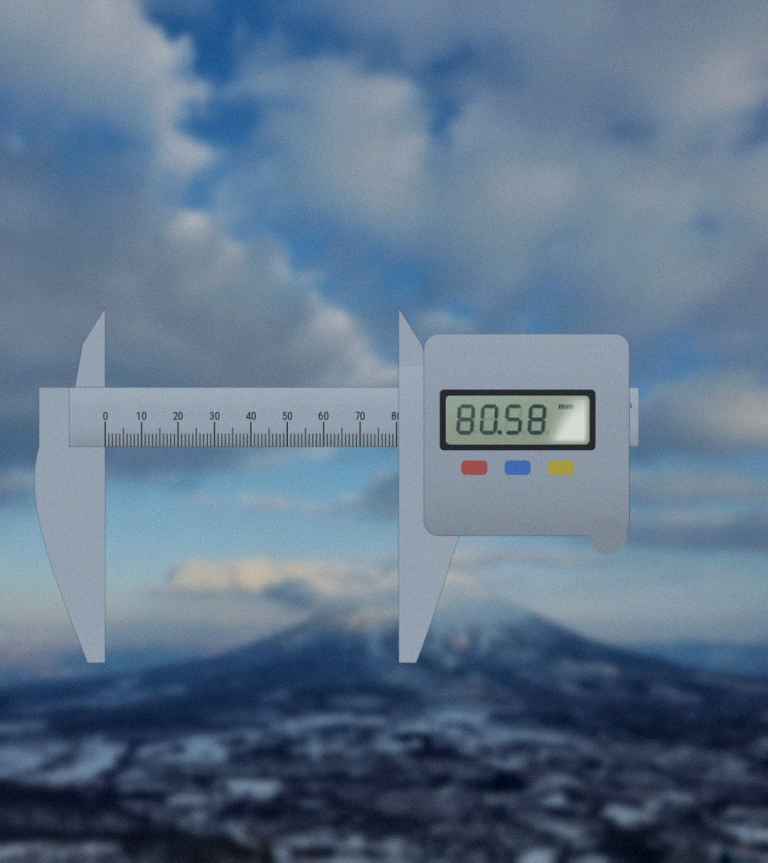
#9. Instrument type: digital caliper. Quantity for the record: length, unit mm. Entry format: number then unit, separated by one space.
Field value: 80.58 mm
